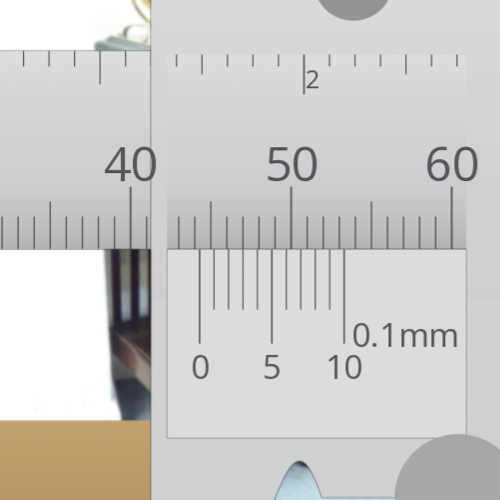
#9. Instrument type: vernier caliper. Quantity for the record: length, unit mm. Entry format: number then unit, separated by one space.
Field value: 44.3 mm
